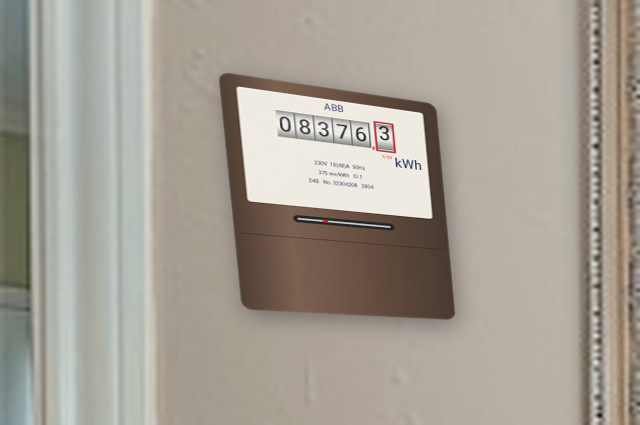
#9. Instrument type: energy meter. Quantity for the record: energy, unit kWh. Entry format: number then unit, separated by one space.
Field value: 8376.3 kWh
